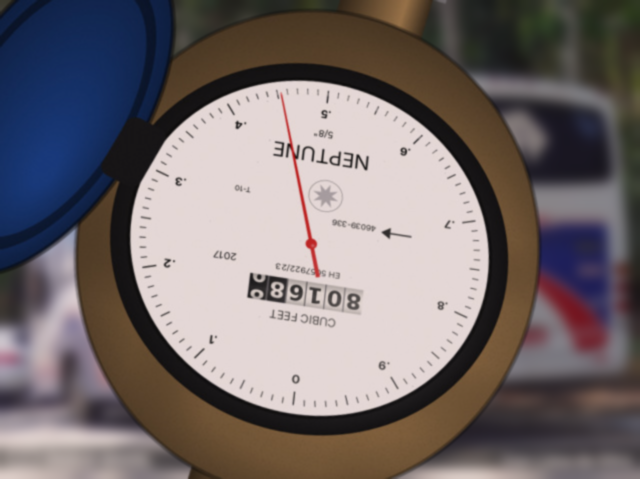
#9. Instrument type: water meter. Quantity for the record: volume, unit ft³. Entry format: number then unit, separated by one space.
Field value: 801688.45 ft³
